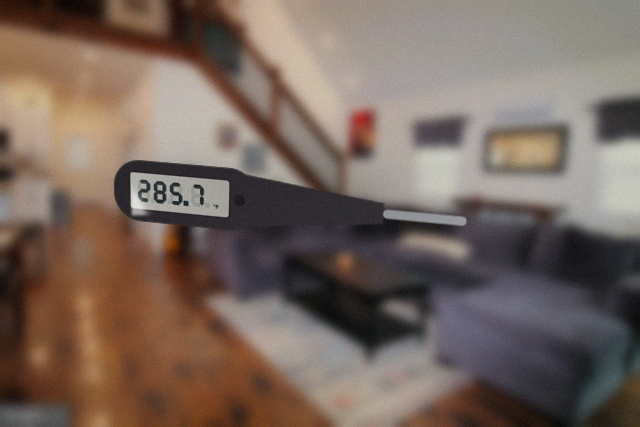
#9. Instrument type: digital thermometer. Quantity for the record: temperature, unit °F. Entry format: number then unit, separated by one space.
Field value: 285.7 °F
